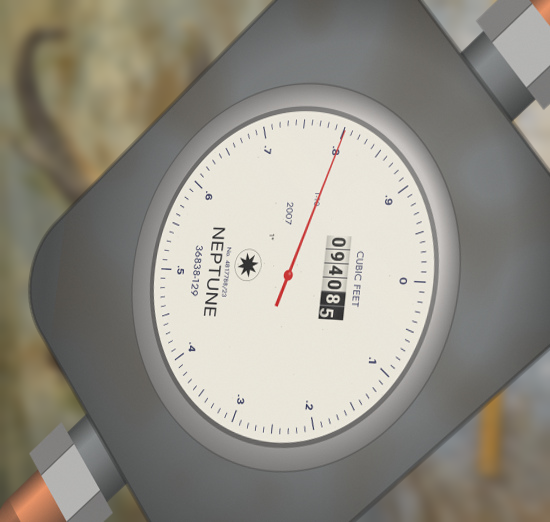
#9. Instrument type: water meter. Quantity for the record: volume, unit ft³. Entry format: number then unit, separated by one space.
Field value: 94084.80 ft³
